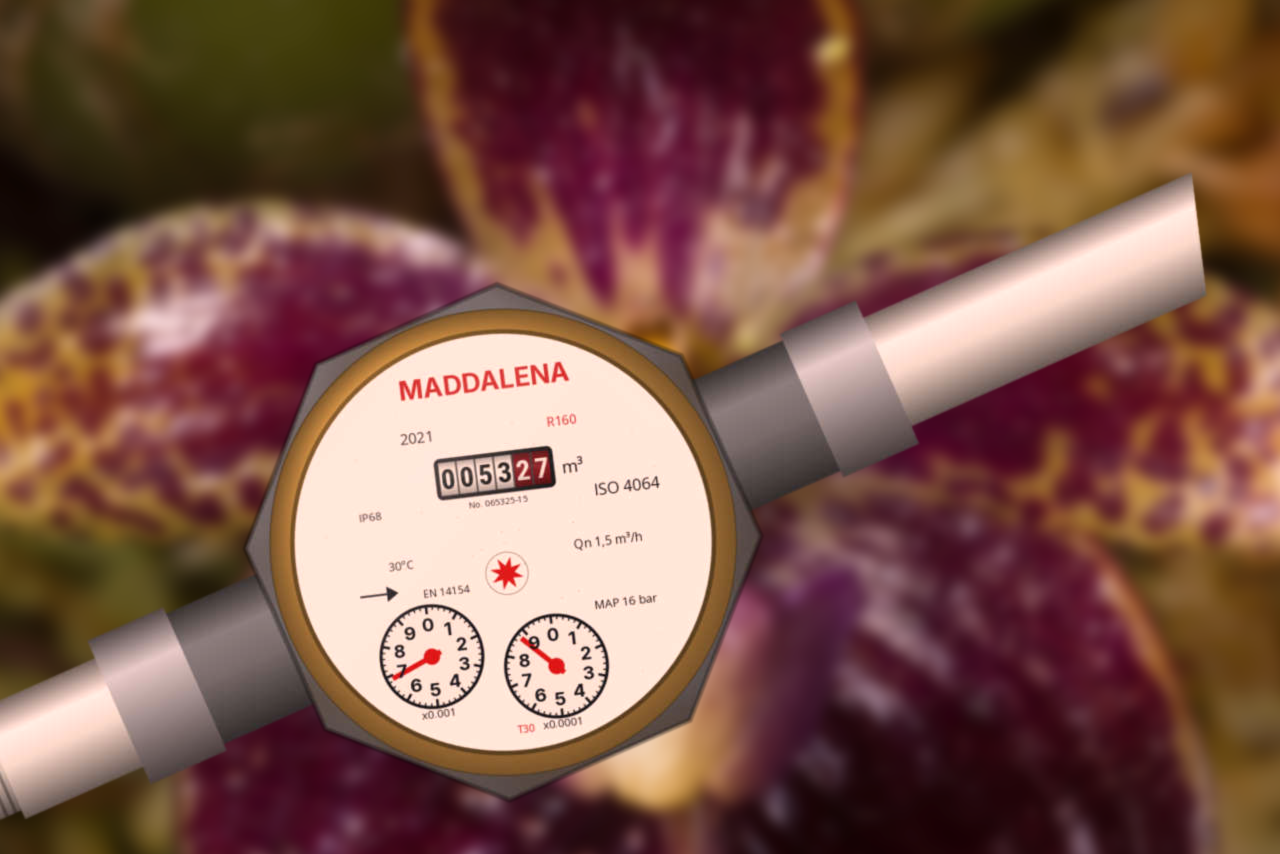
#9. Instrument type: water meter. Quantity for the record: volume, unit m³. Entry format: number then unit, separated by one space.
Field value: 53.2768 m³
